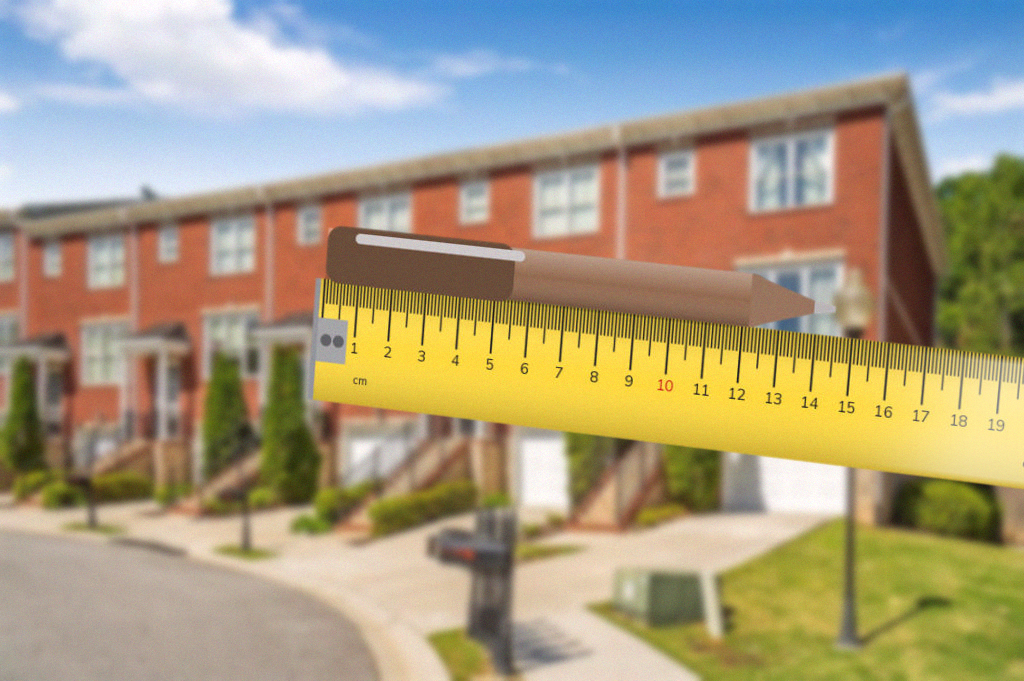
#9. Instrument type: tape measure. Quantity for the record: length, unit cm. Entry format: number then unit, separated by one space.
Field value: 14.5 cm
